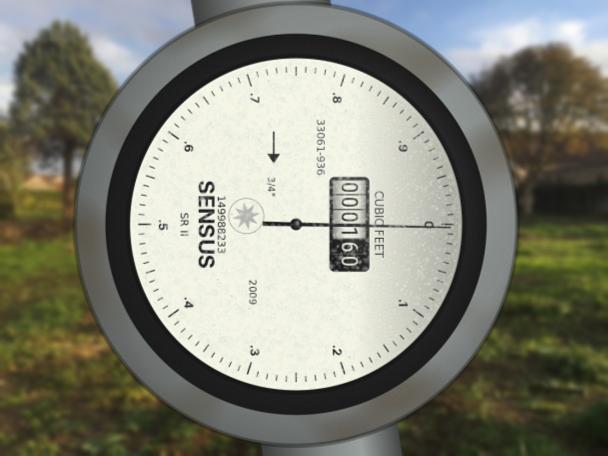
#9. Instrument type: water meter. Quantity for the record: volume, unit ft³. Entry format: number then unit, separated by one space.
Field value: 160.00 ft³
